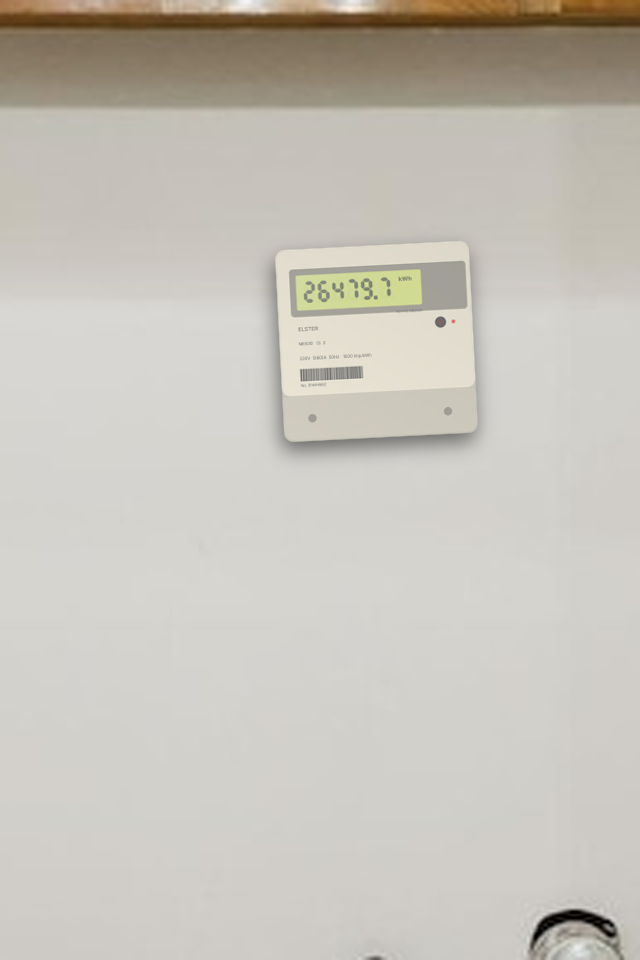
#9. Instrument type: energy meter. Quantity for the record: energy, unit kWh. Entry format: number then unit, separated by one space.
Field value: 26479.7 kWh
